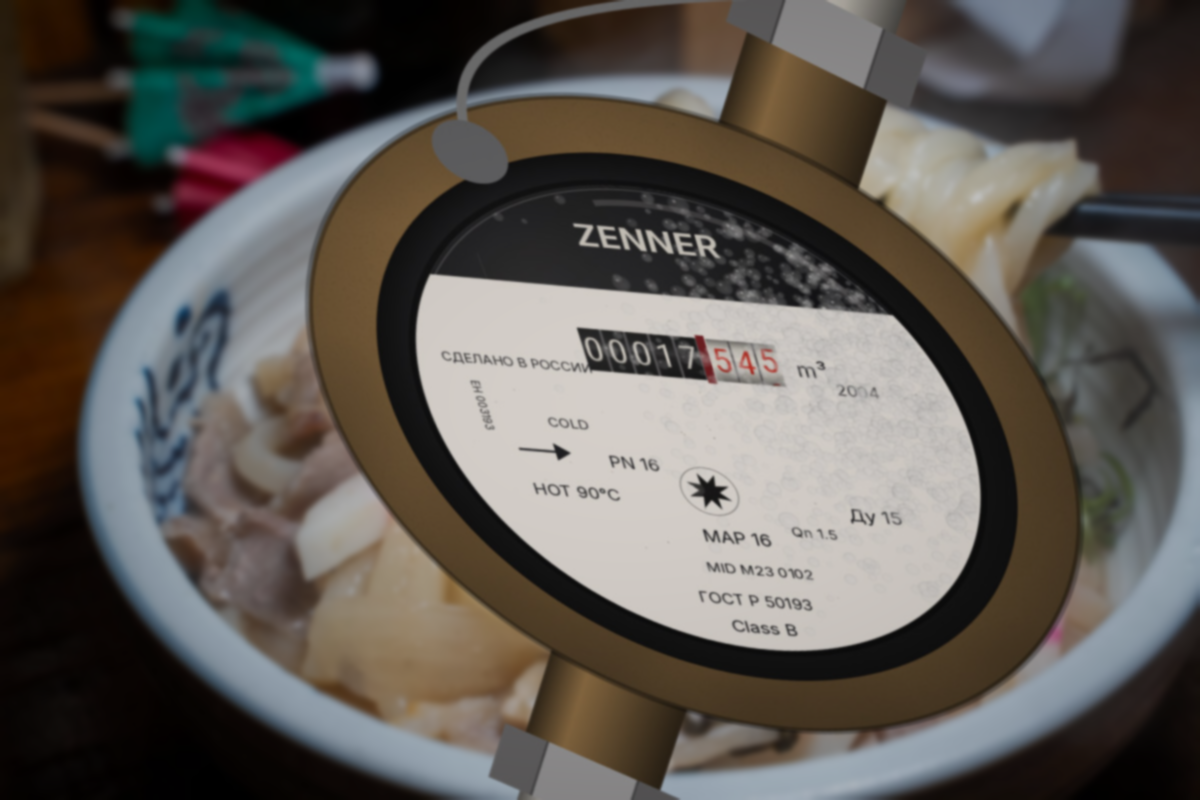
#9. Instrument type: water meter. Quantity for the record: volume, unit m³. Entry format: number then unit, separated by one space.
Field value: 17.545 m³
